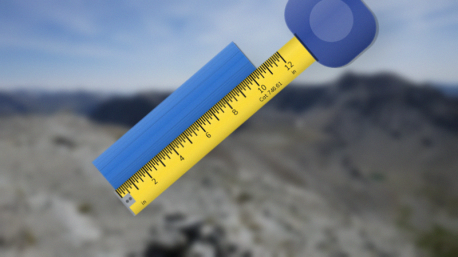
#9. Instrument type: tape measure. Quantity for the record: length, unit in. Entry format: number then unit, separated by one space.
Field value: 10.5 in
